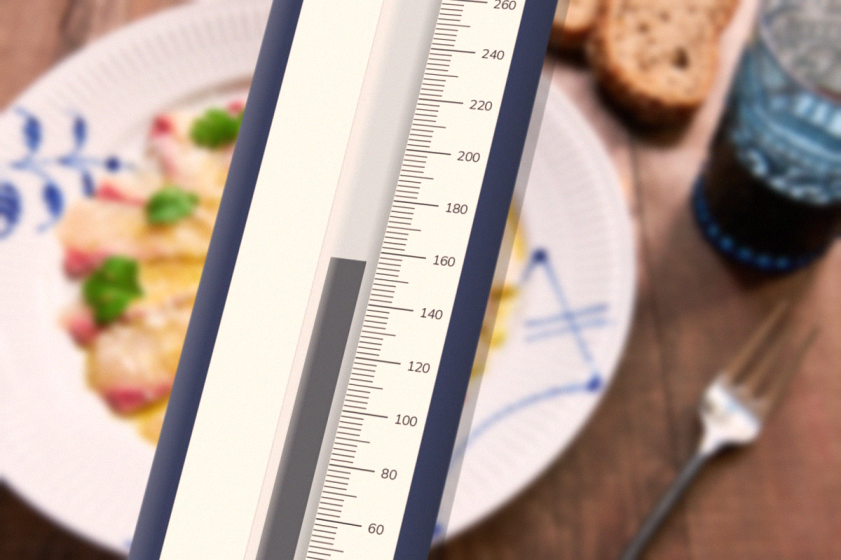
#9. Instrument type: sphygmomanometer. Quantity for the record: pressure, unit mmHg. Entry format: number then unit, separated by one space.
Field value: 156 mmHg
